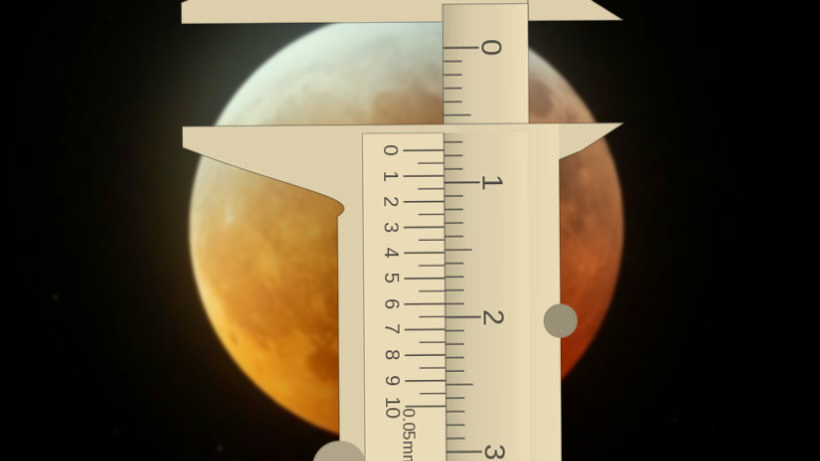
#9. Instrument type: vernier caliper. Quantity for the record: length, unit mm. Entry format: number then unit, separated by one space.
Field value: 7.6 mm
